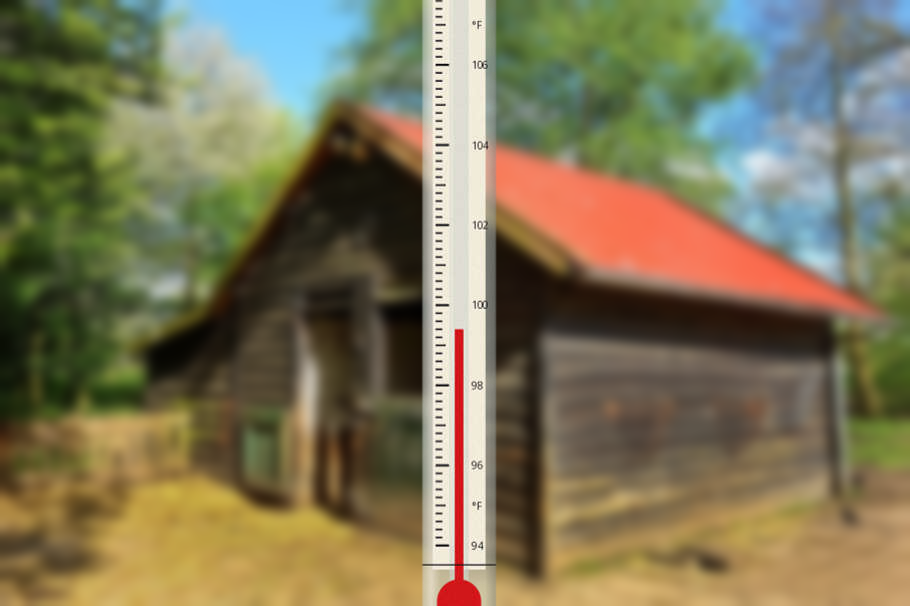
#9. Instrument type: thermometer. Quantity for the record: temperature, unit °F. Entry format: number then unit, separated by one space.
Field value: 99.4 °F
